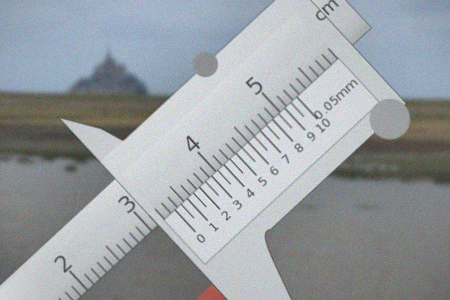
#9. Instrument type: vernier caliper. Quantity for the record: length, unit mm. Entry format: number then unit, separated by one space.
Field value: 33.6 mm
